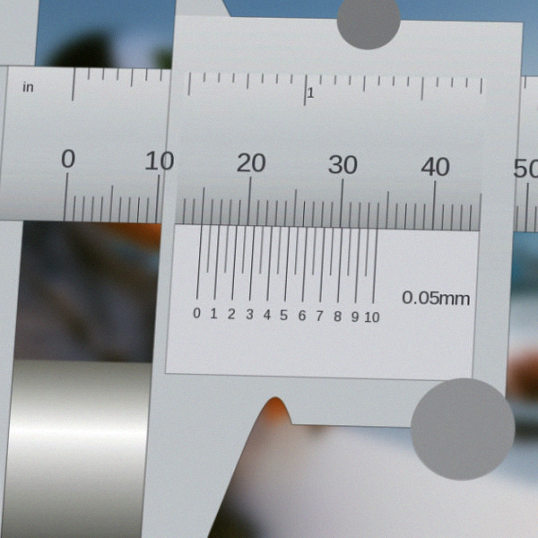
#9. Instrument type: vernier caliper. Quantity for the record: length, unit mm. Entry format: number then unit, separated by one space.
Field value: 15.0 mm
